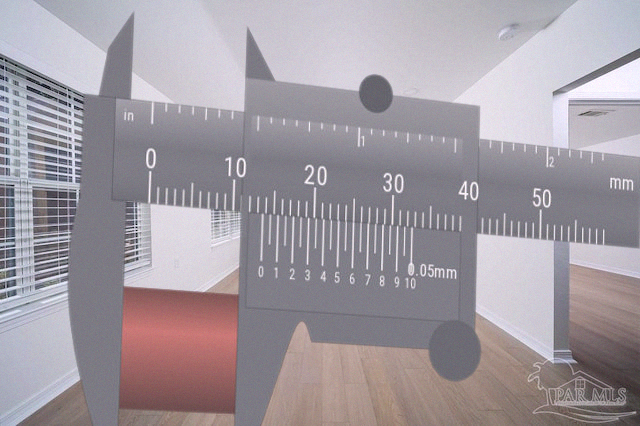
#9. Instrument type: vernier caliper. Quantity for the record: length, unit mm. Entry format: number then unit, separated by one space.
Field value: 13.6 mm
